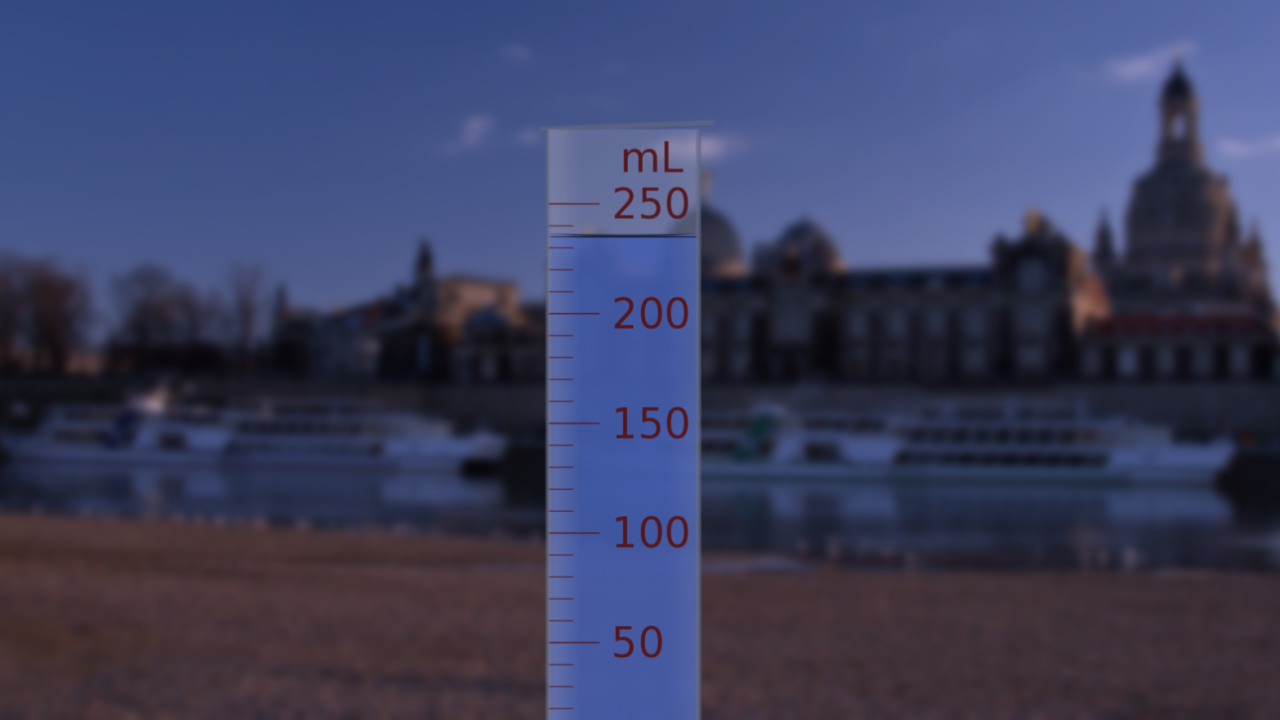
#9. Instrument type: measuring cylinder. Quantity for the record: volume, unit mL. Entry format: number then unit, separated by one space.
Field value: 235 mL
